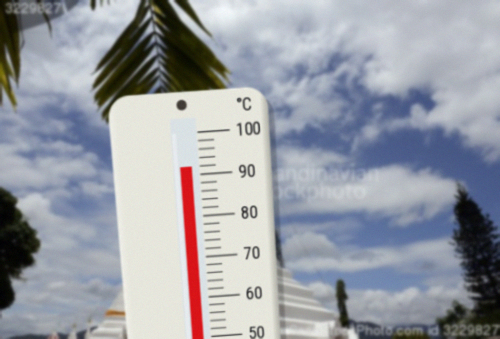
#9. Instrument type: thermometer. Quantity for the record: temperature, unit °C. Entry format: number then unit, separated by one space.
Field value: 92 °C
